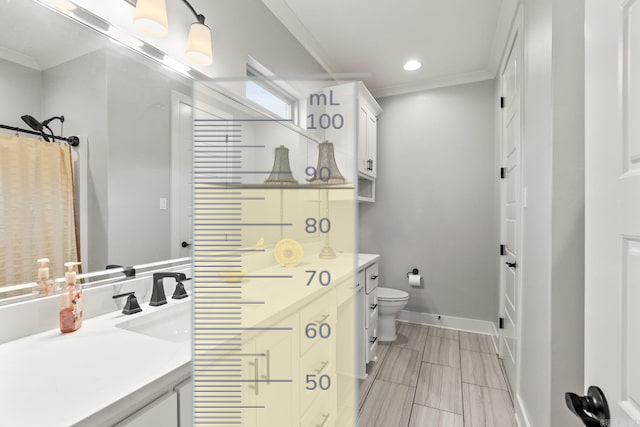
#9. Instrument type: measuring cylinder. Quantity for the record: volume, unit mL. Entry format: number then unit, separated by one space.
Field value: 87 mL
